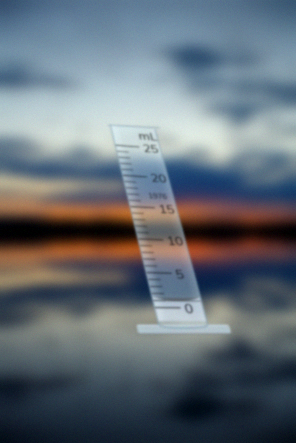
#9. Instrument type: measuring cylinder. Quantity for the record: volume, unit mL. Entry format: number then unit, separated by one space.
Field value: 1 mL
